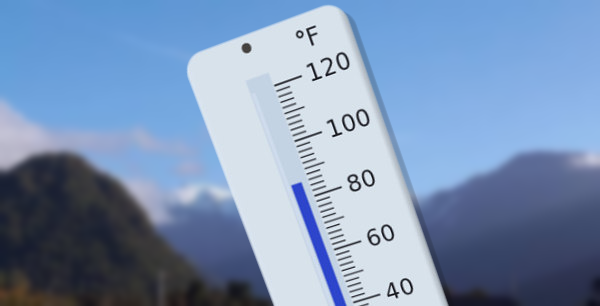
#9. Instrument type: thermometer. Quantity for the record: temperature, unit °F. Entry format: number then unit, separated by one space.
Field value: 86 °F
